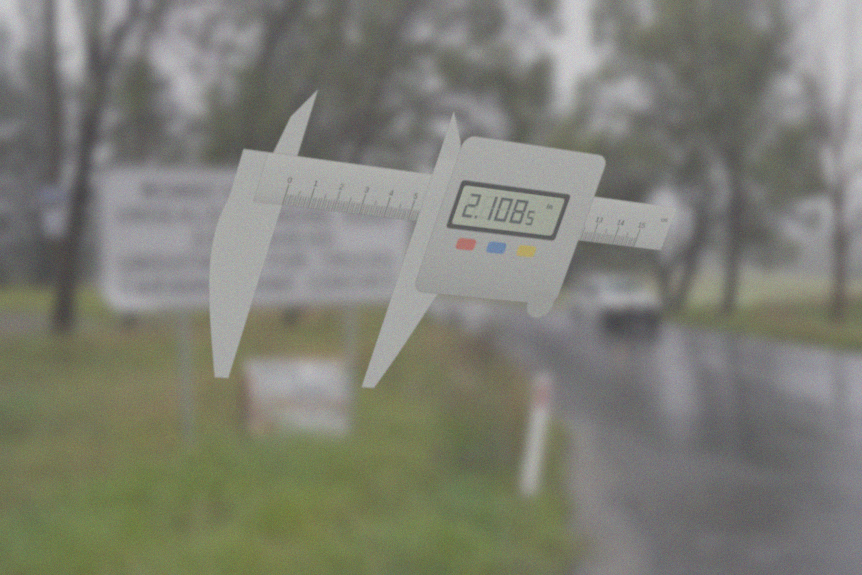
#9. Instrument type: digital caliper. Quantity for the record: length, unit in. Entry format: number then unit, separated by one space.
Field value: 2.1085 in
